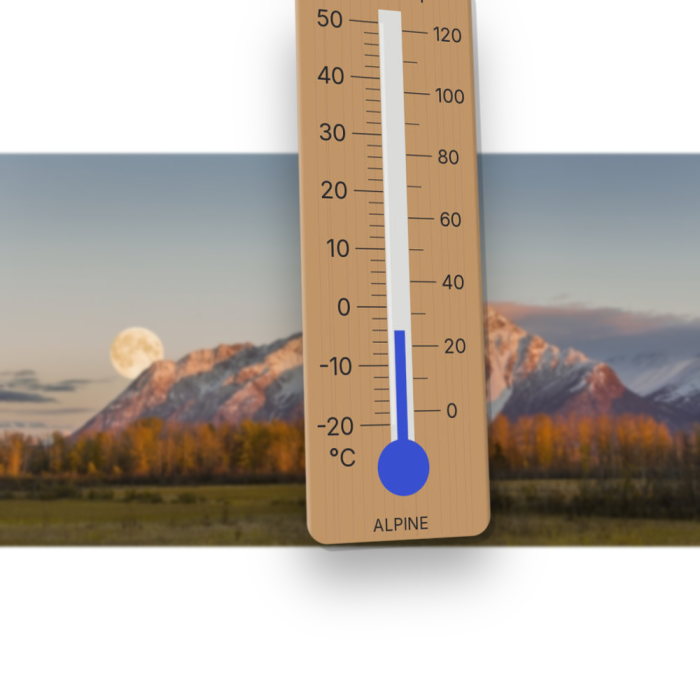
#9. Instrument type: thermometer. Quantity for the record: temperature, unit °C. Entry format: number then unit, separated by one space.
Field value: -4 °C
